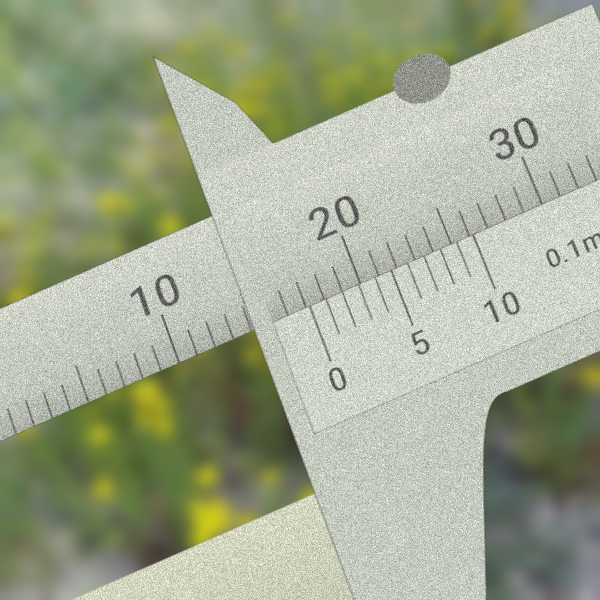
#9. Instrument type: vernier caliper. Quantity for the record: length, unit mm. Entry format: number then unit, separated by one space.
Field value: 17.2 mm
